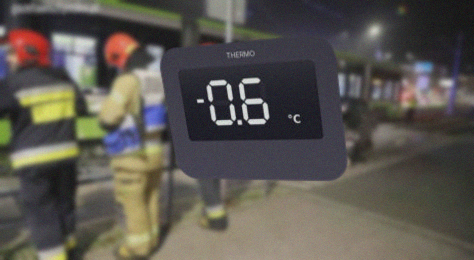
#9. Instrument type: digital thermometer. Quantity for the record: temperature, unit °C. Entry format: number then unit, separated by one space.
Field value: -0.6 °C
